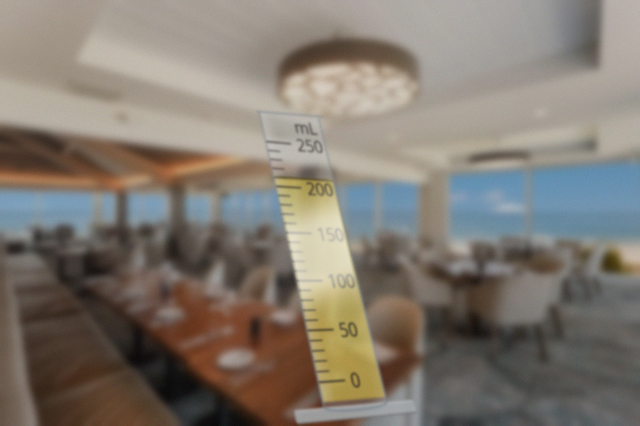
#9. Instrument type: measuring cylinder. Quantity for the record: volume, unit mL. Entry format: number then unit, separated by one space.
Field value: 210 mL
